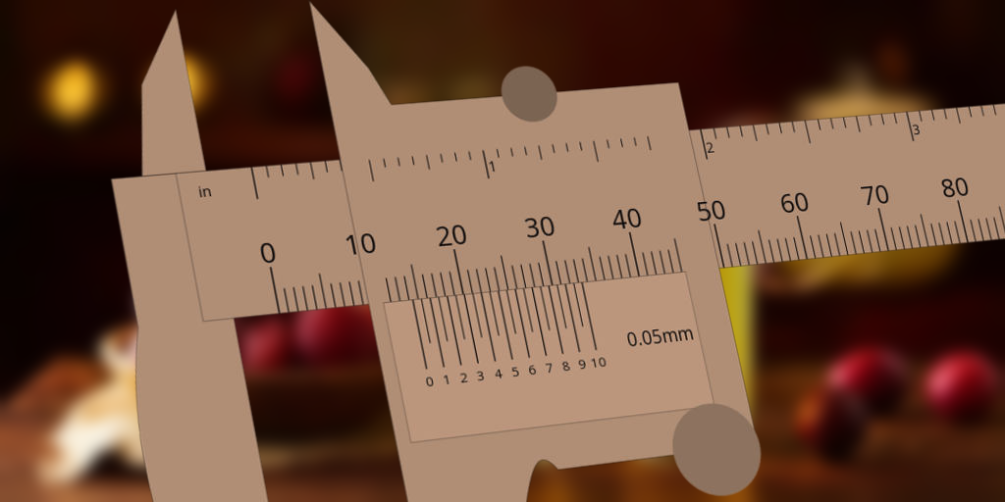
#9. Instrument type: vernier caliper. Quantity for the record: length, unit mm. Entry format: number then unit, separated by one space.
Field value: 14.4 mm
